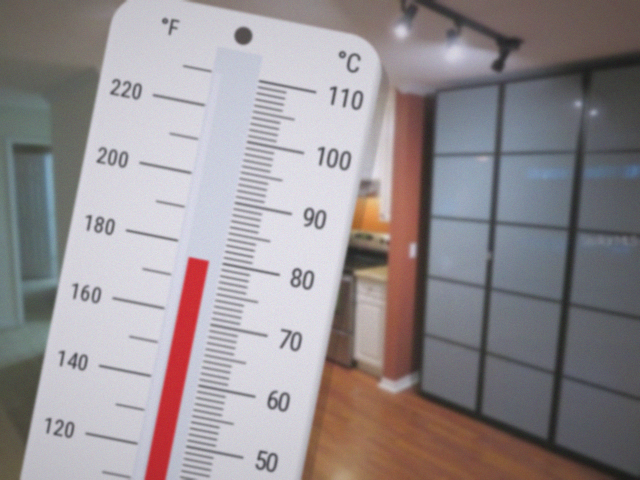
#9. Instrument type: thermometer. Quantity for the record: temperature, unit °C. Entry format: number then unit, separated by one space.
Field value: 80 °C
